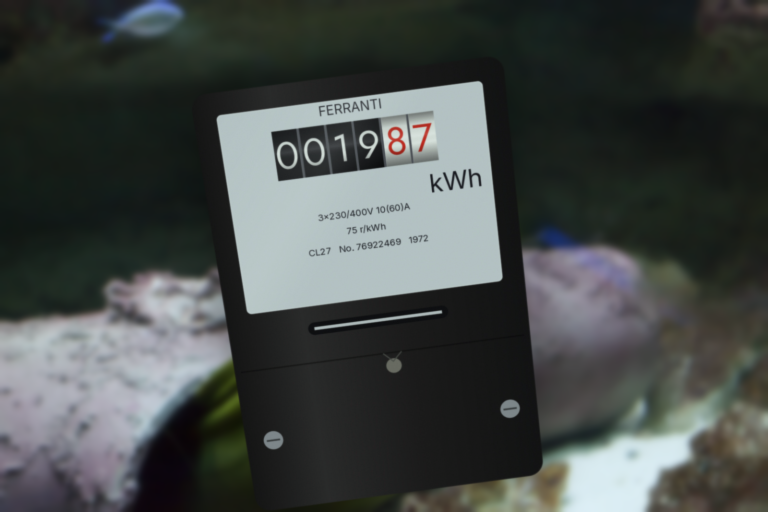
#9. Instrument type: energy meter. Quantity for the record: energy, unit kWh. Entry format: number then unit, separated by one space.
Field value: 19.87 kWh
